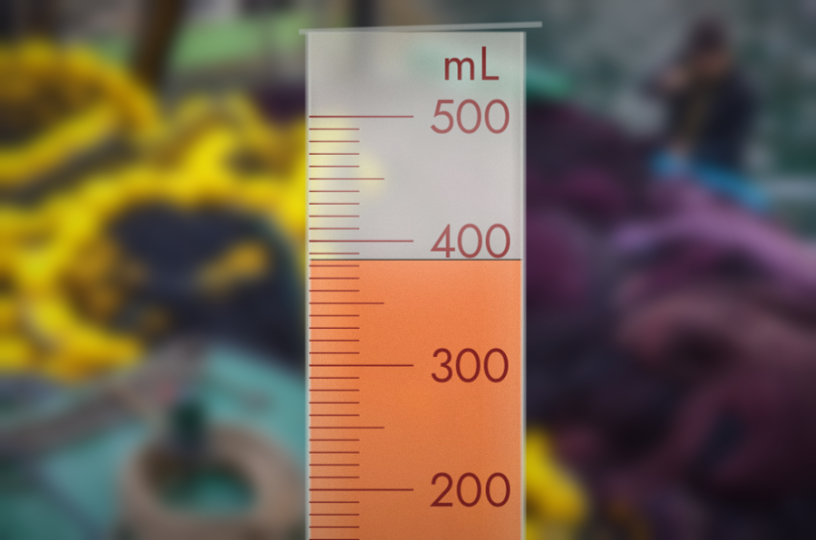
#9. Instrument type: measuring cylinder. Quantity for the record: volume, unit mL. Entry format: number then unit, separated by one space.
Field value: 385 mL
